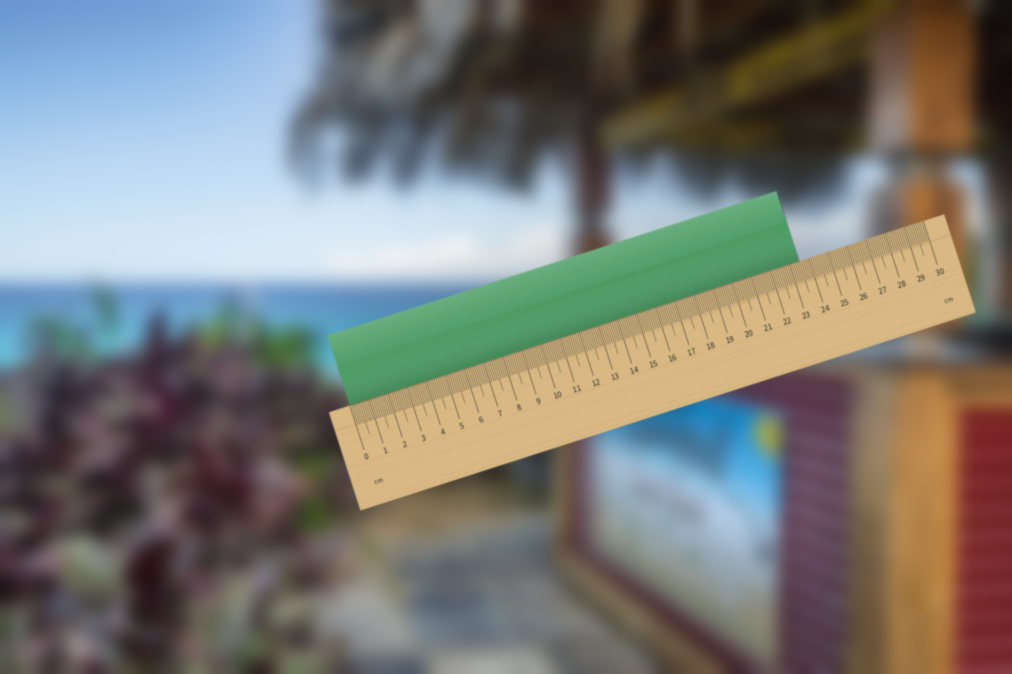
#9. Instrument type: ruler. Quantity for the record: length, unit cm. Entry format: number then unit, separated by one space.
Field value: 23.5 cm
